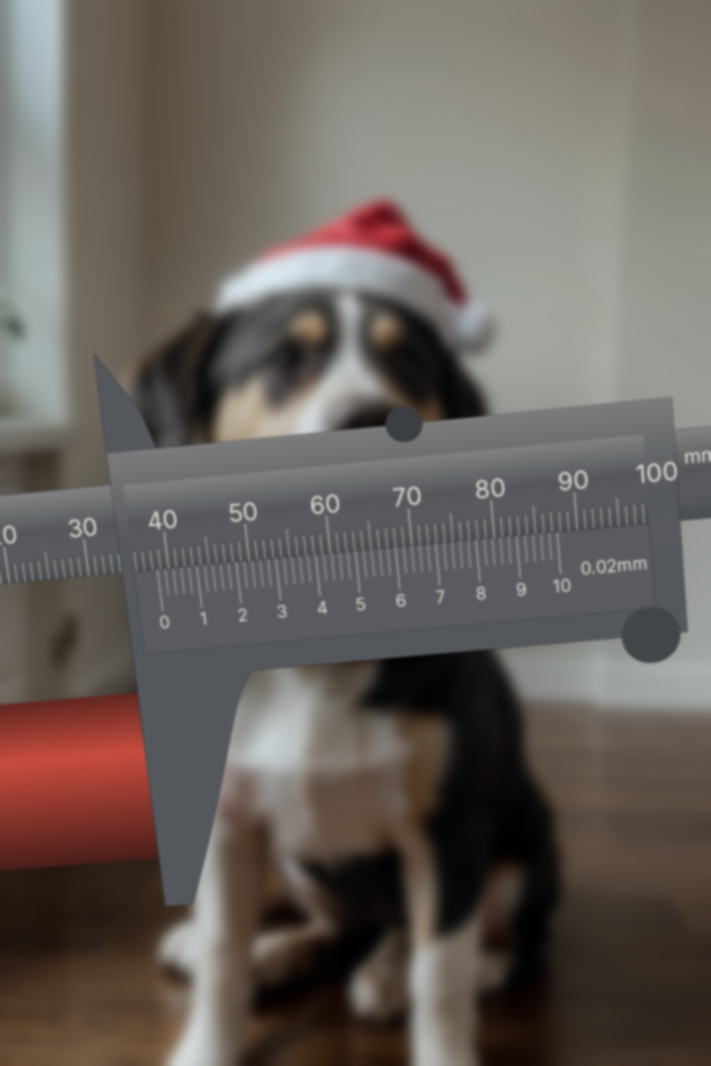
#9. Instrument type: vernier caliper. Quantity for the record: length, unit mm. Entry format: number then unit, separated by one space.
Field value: 38.6 mm
